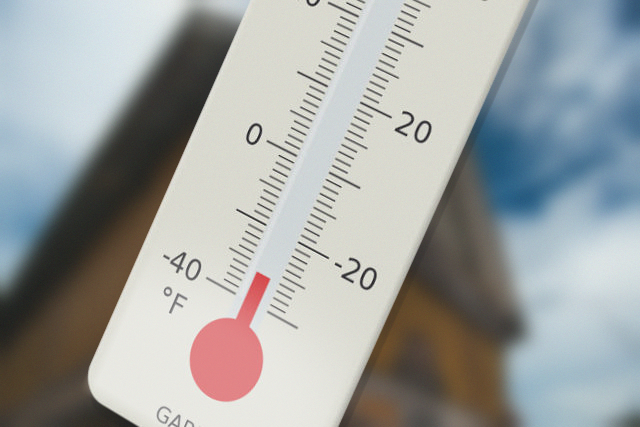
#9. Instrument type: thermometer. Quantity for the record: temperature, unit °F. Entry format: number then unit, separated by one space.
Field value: -32 °F
